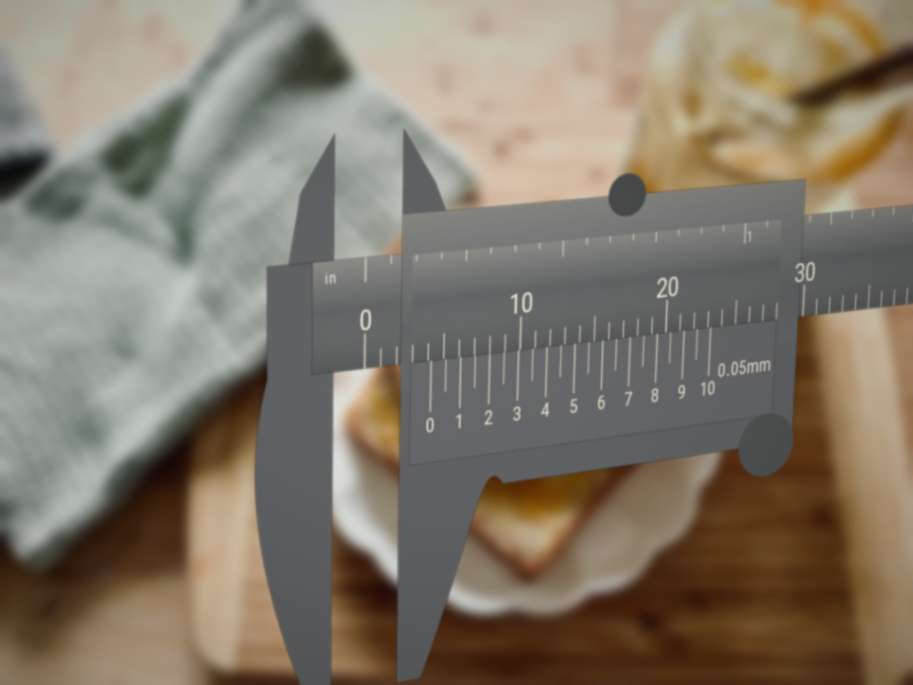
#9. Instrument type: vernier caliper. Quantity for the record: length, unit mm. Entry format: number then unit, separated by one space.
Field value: 4.2 mm
